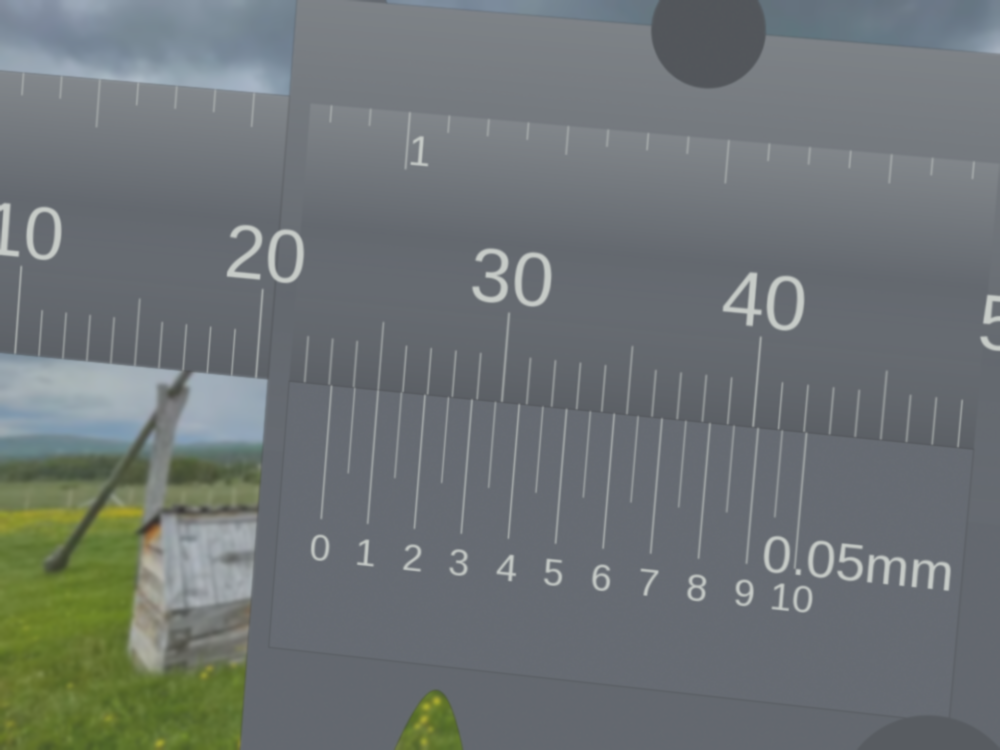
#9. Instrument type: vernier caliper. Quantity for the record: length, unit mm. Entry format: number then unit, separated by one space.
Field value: 23.1 mm
